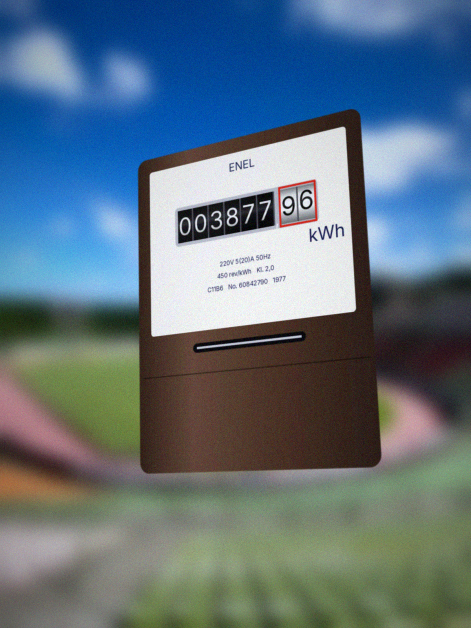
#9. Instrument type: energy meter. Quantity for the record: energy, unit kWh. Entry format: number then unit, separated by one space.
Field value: 3877.96 kWh
